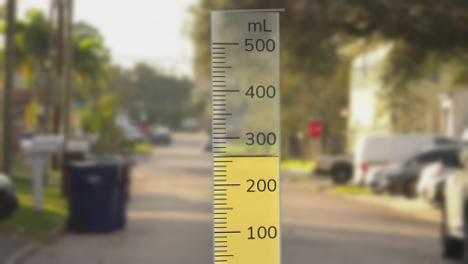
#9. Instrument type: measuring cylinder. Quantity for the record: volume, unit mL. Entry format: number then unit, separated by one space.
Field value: 260 mL
